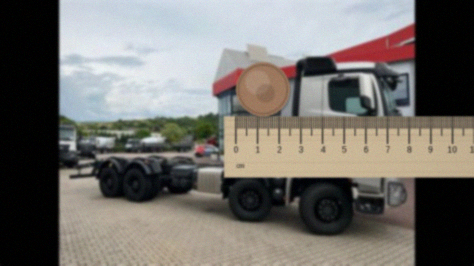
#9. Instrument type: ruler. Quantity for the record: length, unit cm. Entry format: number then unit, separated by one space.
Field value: 2.5 cm
